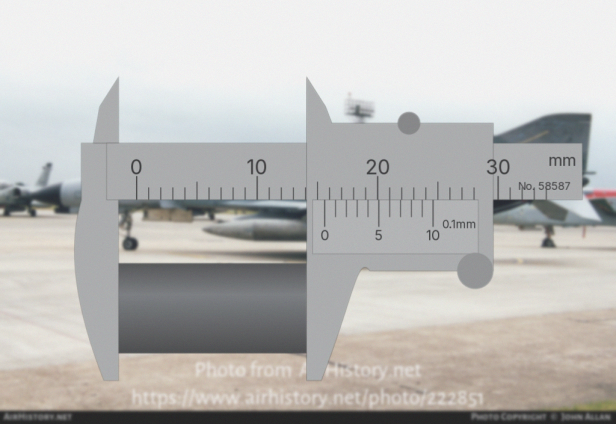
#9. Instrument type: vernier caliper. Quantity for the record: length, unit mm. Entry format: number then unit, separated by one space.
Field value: 15.6 mm
